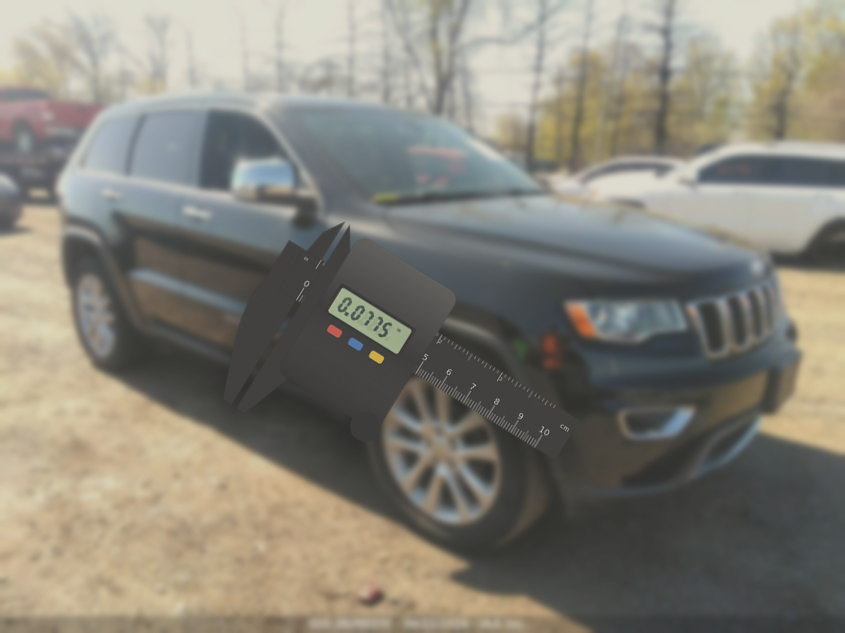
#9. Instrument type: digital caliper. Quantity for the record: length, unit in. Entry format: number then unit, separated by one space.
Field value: 0.0775 in
